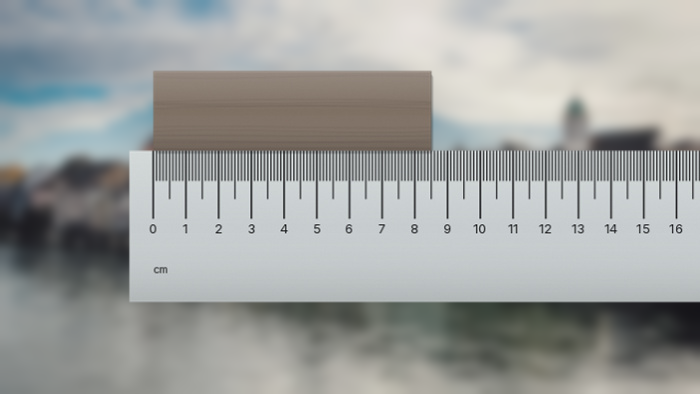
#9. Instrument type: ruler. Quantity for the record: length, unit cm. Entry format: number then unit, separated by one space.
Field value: 8.5 cm
